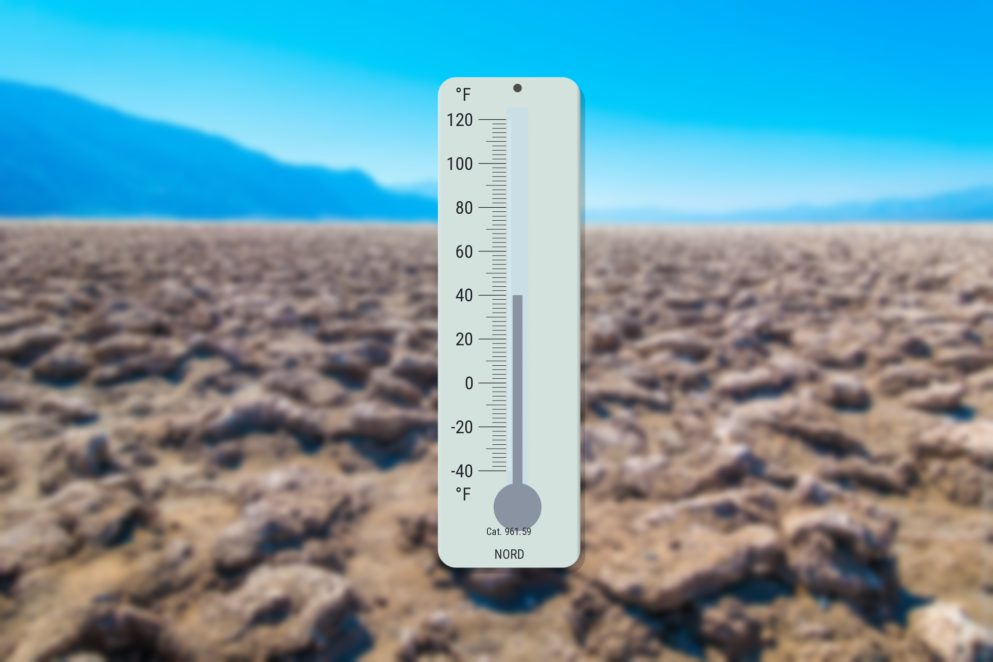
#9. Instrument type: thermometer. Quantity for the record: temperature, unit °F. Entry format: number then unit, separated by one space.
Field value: 40 °F
